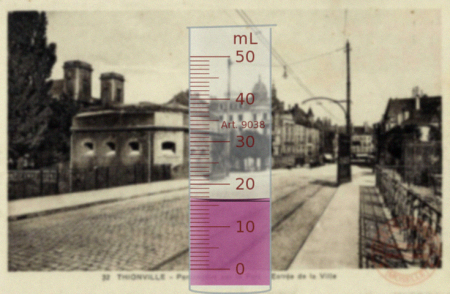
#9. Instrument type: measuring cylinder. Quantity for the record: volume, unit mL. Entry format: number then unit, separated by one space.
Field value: 16 mL
